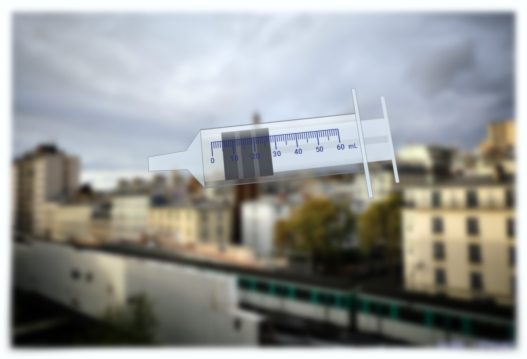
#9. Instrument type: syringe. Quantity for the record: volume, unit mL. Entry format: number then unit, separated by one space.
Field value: 5 mL
